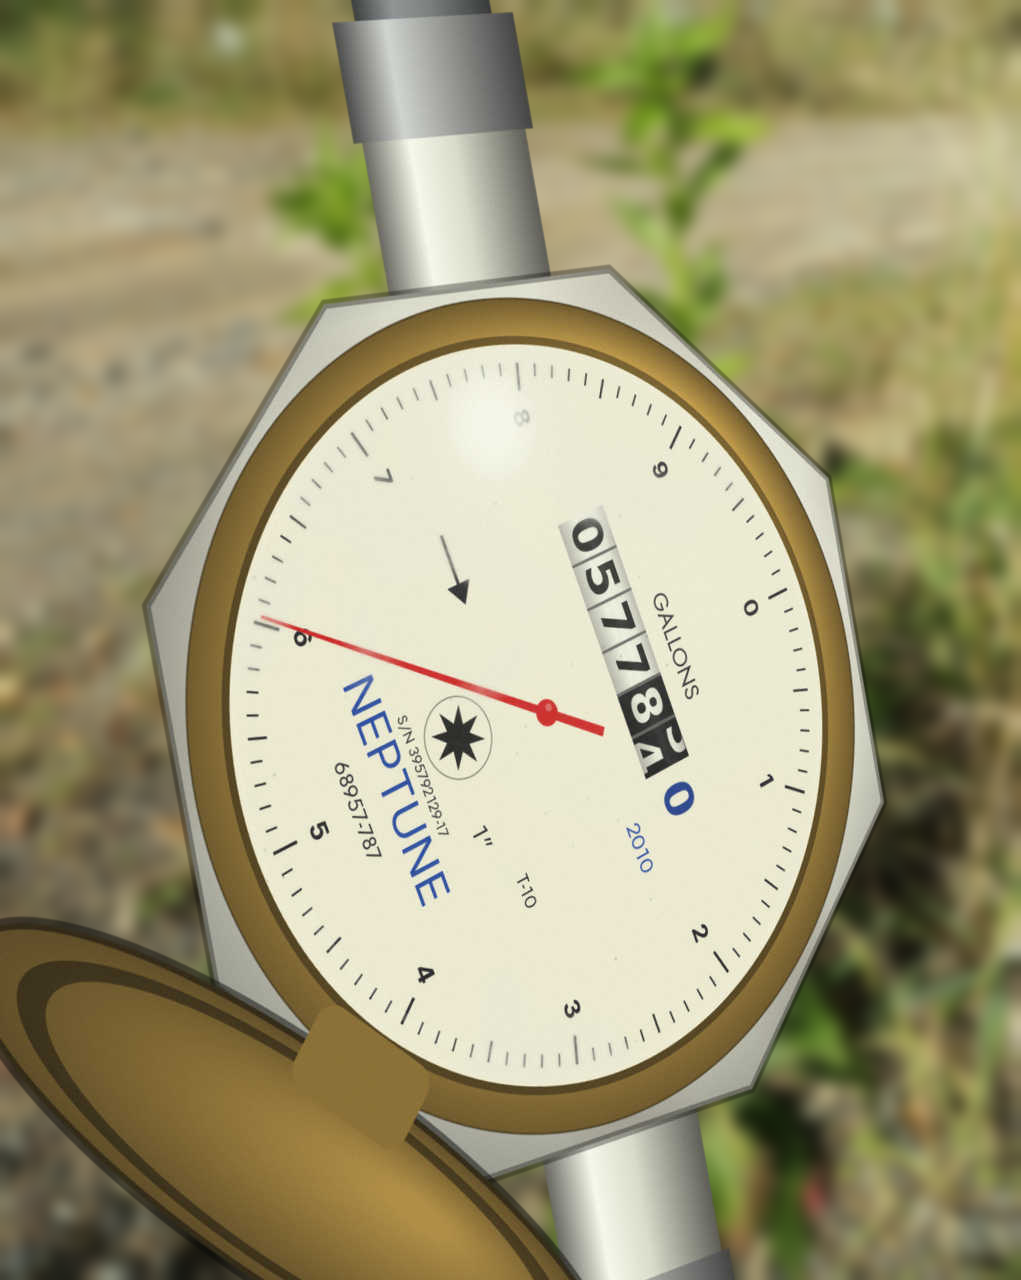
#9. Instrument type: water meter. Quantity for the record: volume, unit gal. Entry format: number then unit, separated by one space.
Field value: 577836.0 gal
